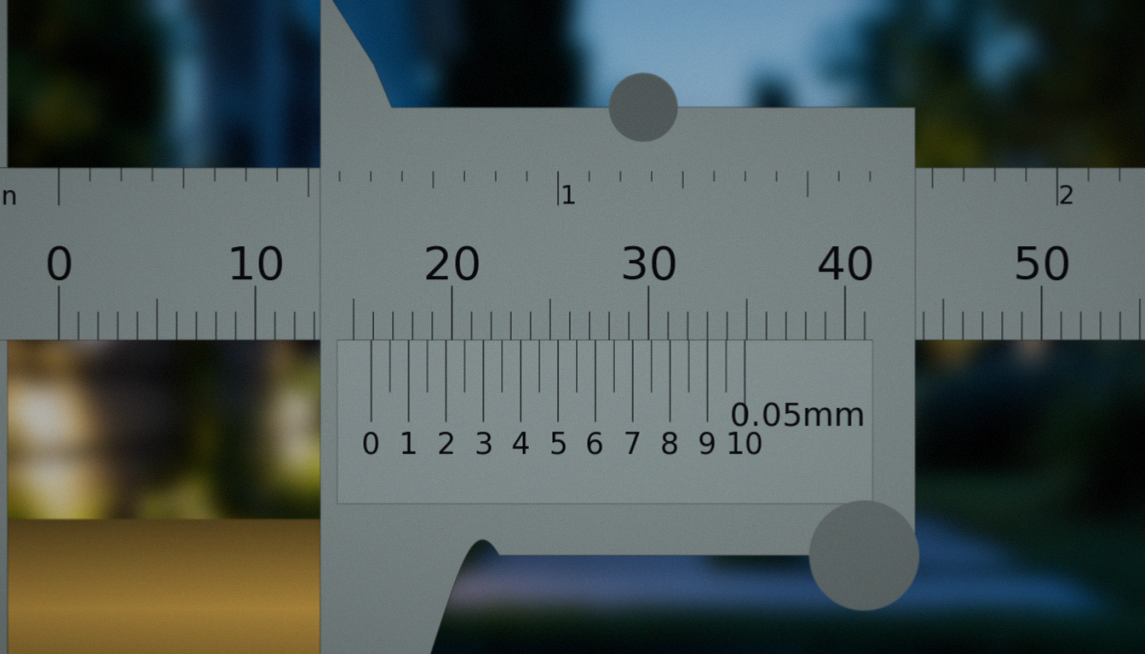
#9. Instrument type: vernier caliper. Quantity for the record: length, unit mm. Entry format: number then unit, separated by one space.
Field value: 15.9 mm
